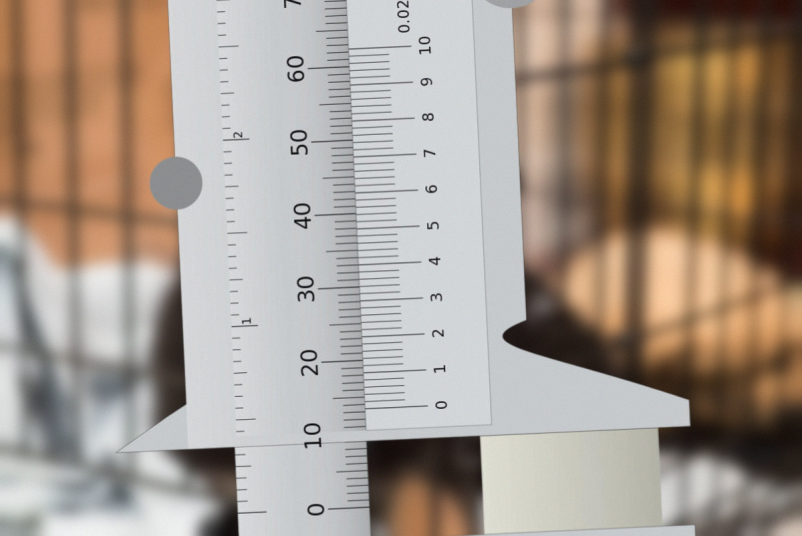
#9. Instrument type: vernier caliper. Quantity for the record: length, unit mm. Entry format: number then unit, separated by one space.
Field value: 13.4 mm
